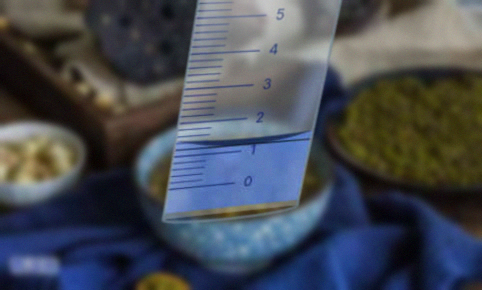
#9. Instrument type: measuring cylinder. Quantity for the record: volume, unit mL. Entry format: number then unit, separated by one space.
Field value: 1.2 mL
